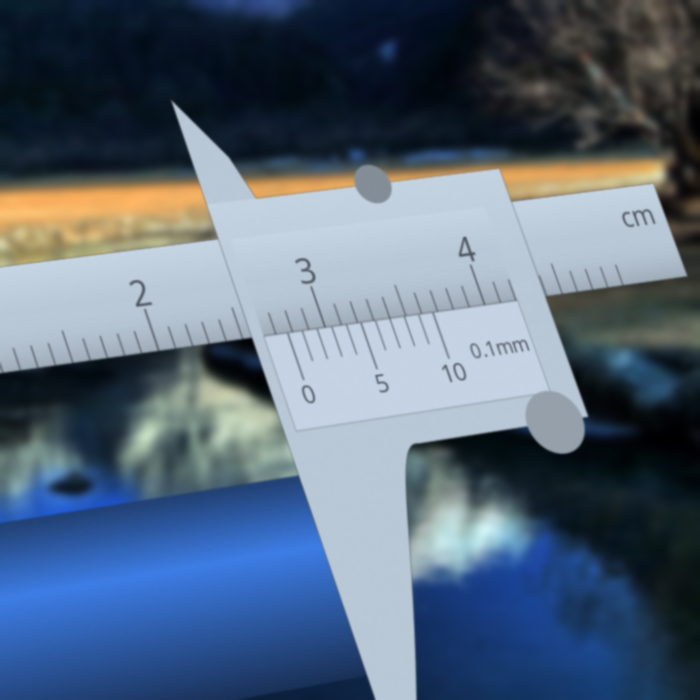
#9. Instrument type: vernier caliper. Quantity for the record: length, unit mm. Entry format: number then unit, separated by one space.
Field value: 27.7 mm
